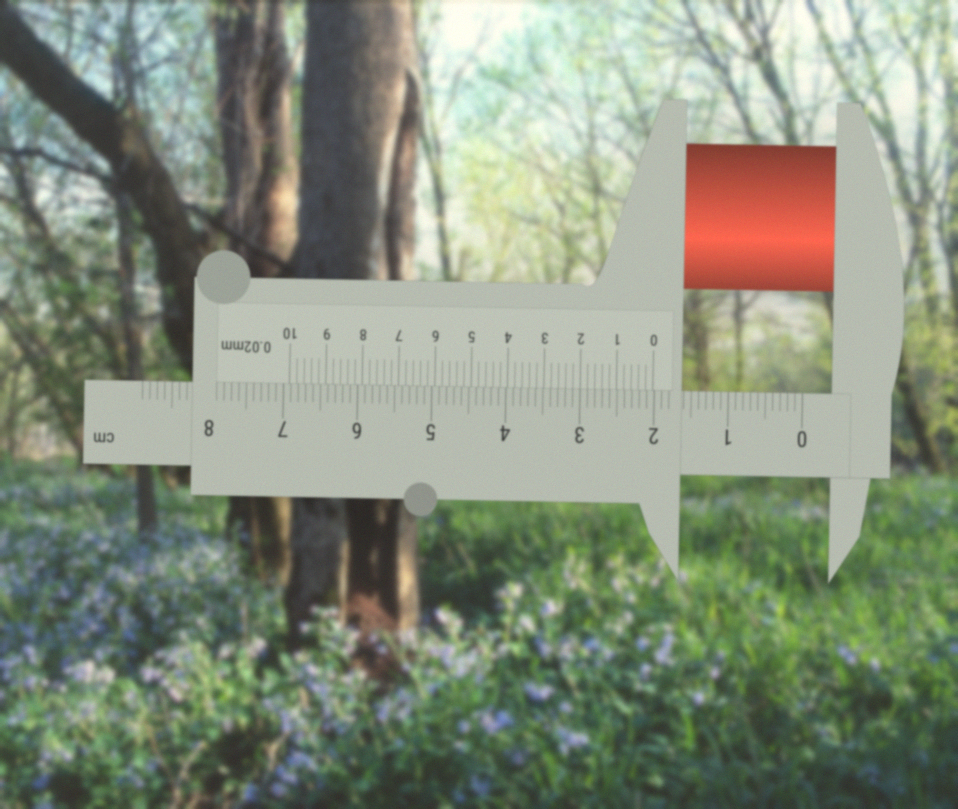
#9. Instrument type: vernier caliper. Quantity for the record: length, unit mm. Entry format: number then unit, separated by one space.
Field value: 20.2 mm
